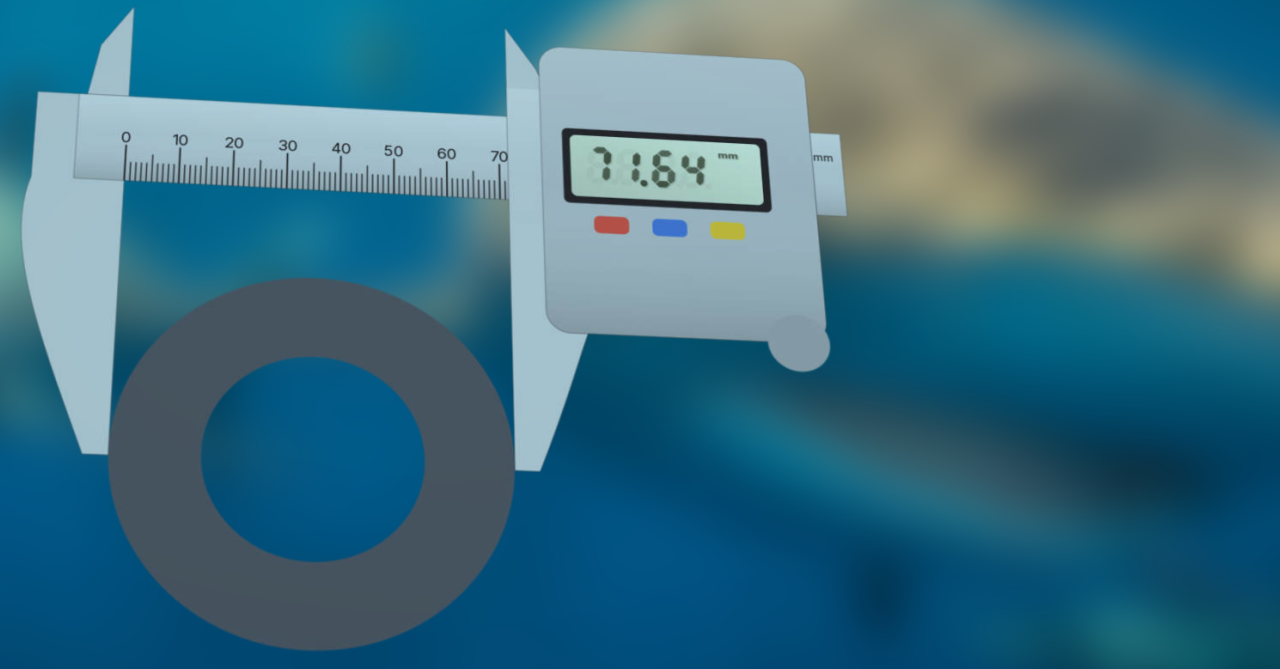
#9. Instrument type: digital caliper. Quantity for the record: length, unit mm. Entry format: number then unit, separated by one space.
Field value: 71.64 mm
